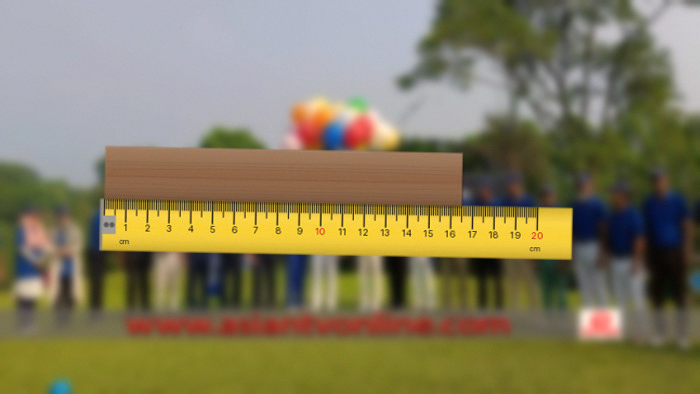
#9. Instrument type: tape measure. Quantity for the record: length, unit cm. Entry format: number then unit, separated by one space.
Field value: 16.5 cm
